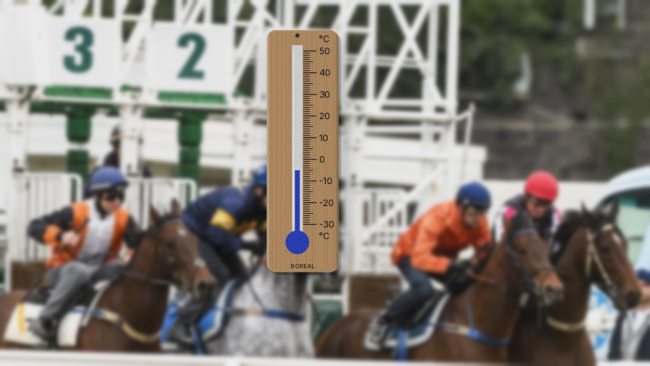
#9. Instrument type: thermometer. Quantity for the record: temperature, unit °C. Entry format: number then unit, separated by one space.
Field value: -5 °C
